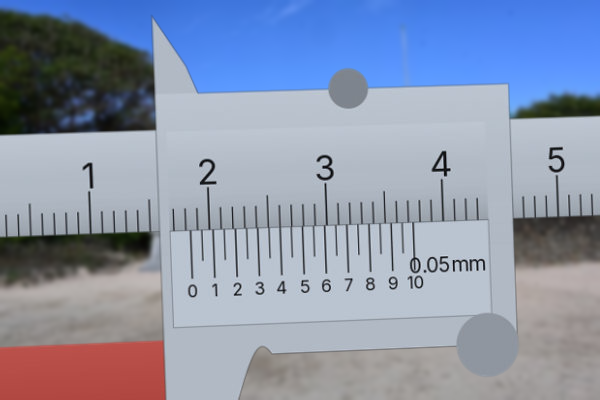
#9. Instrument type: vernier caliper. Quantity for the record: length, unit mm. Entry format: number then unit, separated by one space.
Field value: 18.4 mm
